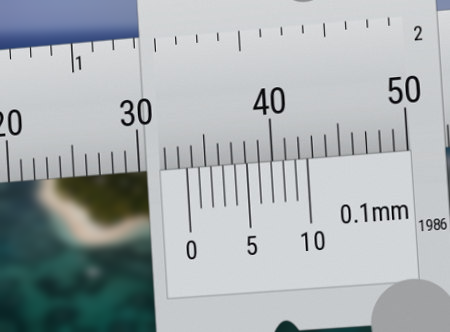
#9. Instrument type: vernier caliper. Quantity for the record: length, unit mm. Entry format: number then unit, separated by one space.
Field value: 33.6 mm
